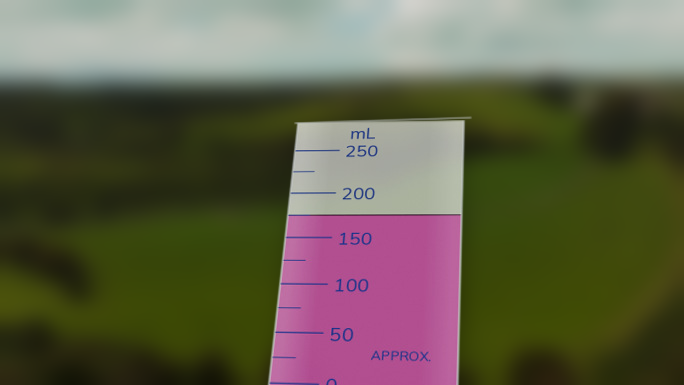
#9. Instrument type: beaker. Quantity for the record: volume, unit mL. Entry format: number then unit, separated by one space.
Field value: 175 mL
